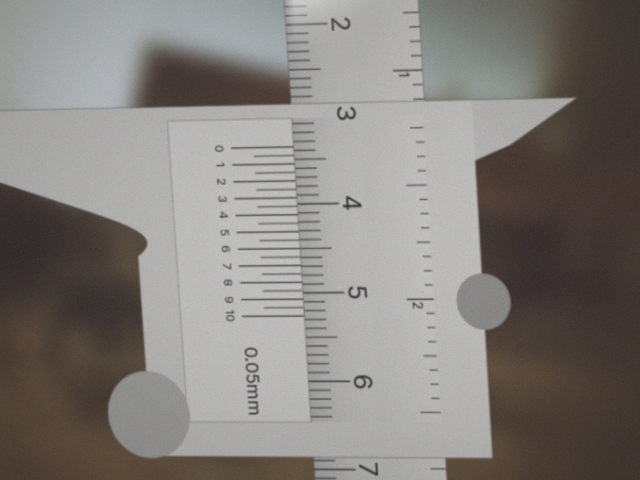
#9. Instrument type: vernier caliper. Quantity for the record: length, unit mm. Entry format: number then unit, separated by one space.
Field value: 33.6 mm
